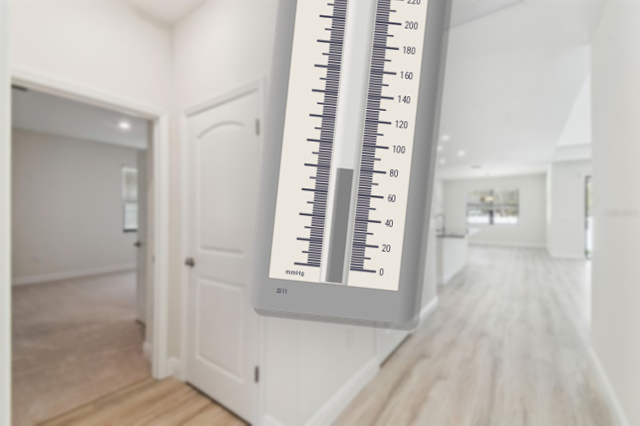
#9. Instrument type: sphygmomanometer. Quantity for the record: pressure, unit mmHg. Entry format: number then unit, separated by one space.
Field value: 80 mmHg
